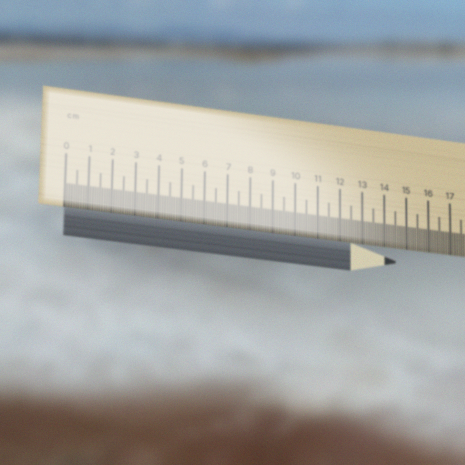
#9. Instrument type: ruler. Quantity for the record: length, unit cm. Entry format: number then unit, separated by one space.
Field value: 14.5 cm
